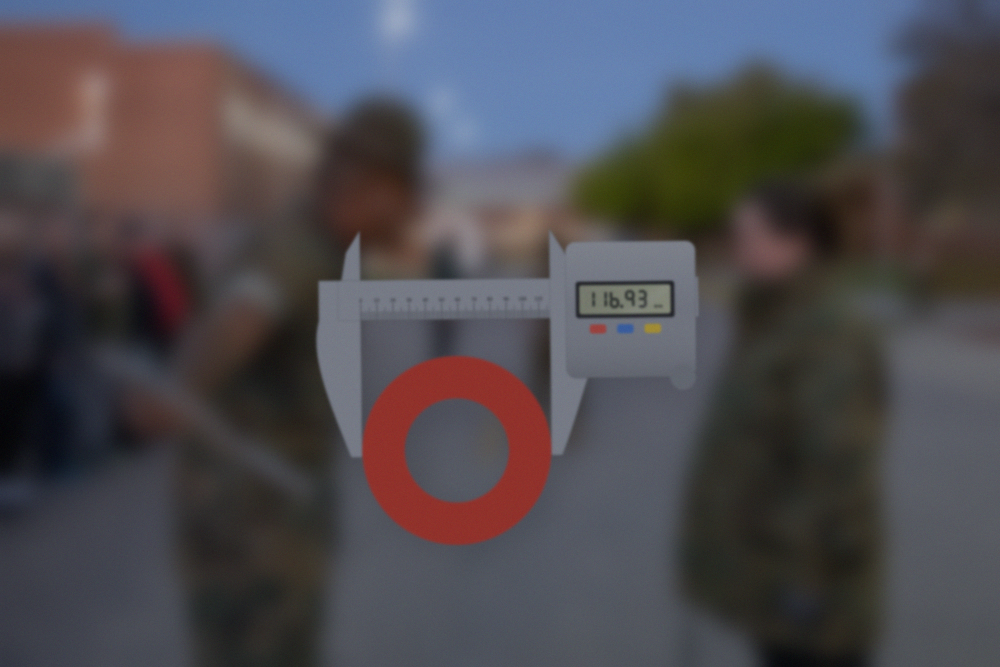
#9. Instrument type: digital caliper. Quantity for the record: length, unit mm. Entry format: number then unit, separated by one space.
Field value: 116.93 mm
